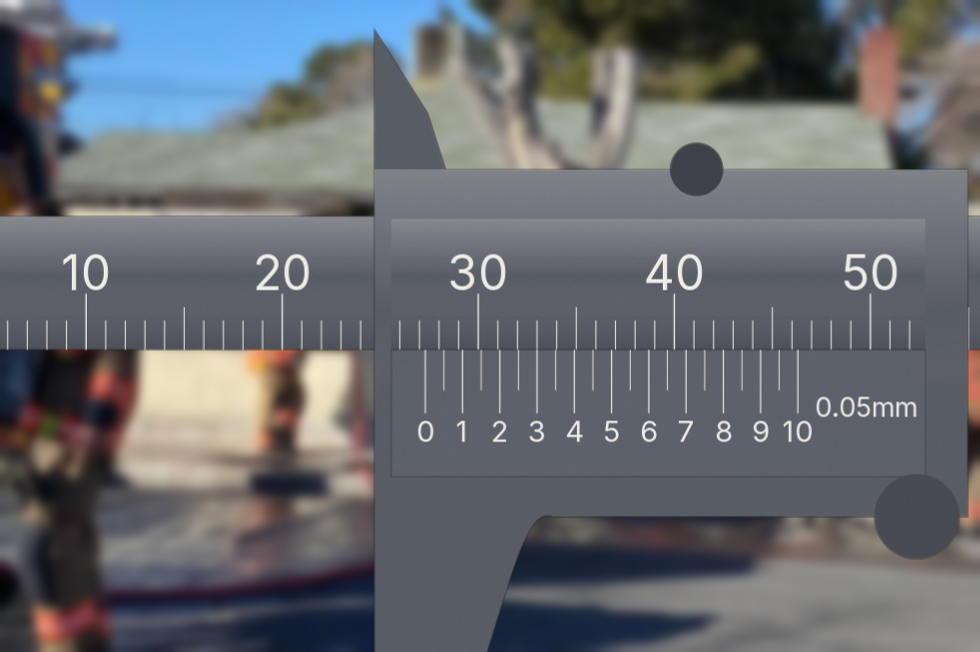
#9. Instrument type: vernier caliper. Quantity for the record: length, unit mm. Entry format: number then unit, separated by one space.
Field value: 27.3 mm
